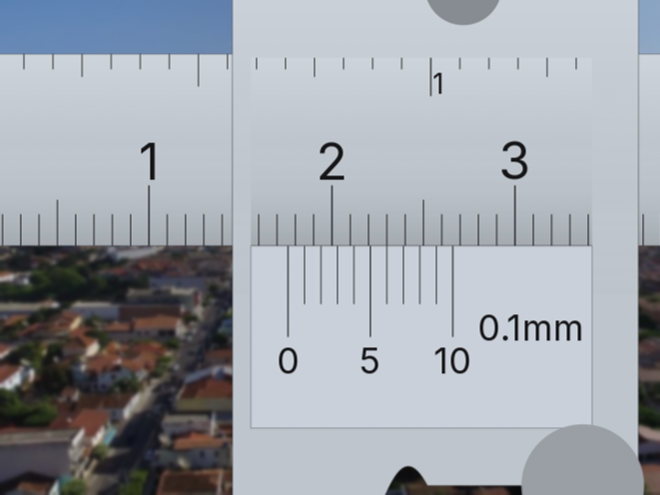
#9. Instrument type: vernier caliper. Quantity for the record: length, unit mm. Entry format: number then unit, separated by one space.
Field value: 17.6 mm
